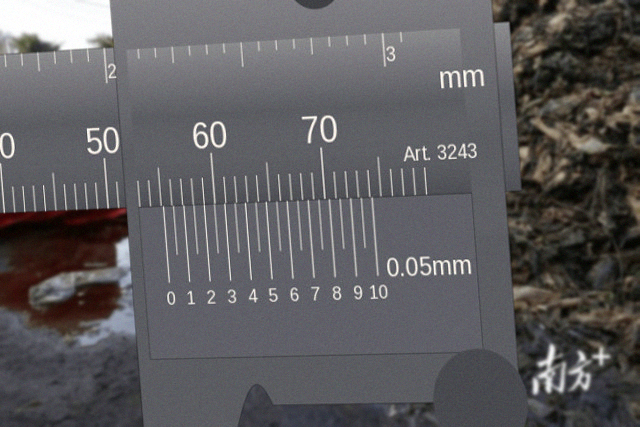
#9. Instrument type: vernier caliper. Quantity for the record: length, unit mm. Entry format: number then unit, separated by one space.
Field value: 55.2 mm
